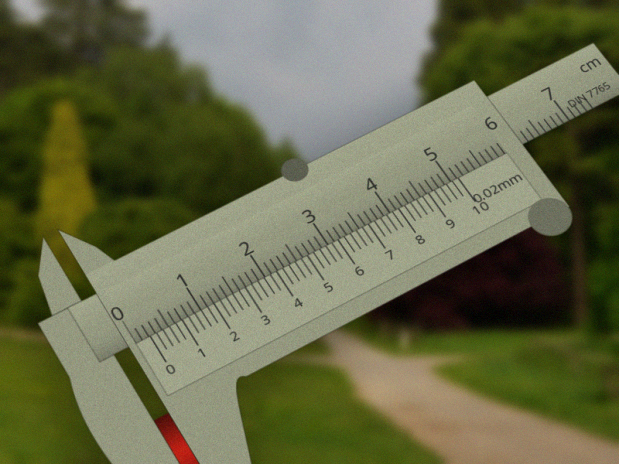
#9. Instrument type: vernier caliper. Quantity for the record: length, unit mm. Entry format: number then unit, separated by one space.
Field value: 2.2 mm
